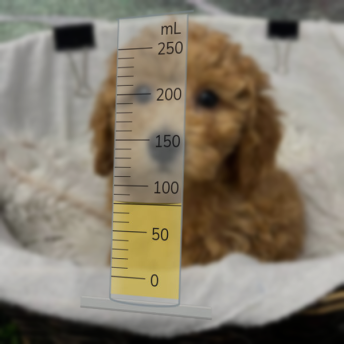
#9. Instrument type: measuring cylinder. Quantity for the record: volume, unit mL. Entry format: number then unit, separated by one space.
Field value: 80 mL
